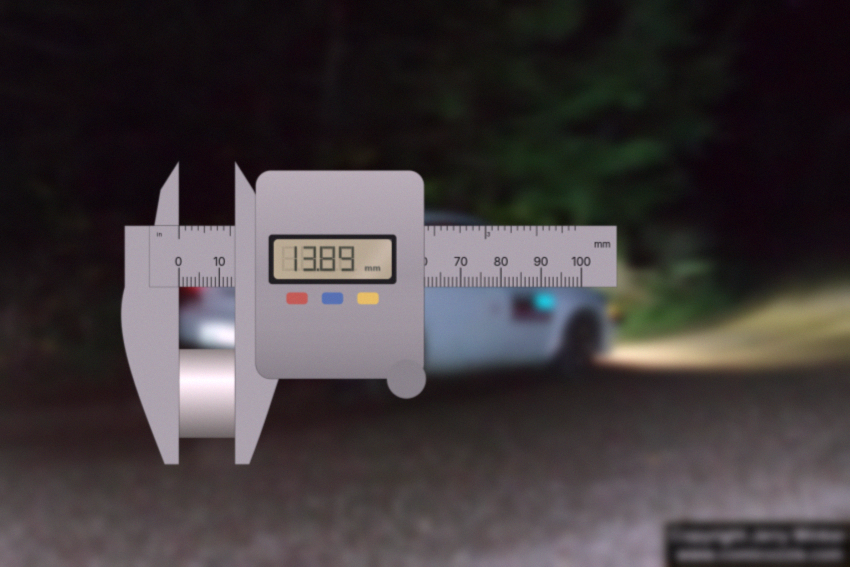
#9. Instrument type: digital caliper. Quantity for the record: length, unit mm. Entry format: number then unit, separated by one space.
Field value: 13.89 mm
